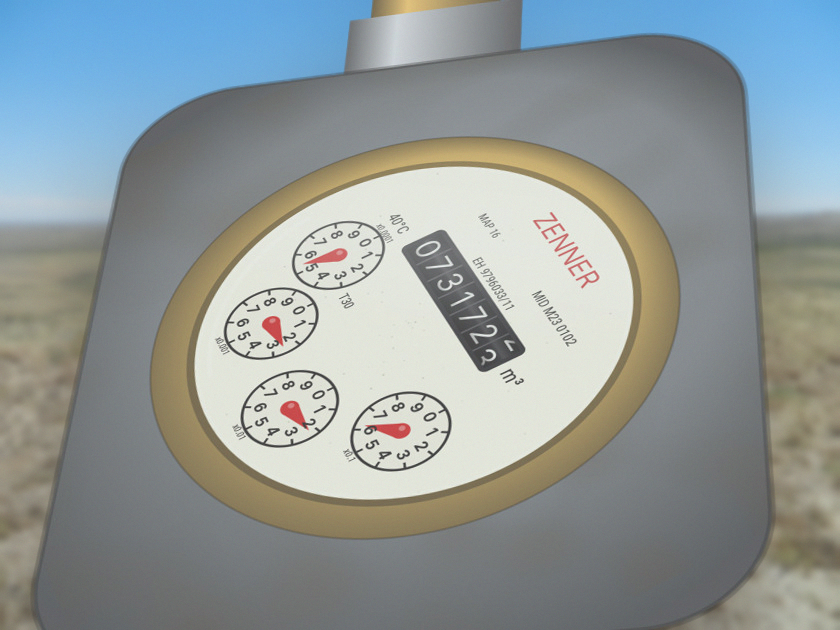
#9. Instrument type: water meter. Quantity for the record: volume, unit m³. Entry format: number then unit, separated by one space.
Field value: 731722.6225 m³
